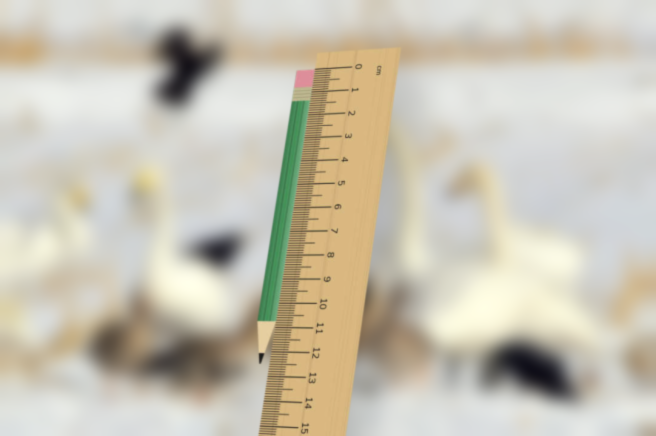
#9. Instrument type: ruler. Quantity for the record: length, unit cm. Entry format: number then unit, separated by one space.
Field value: 12.5 cm
